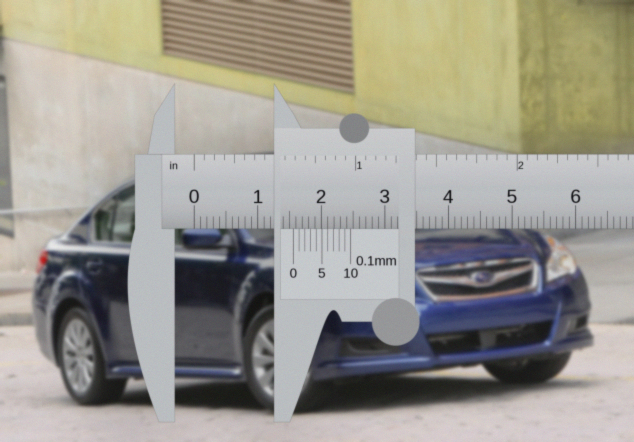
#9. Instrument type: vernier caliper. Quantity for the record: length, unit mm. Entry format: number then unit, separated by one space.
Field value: 15.6 mm
